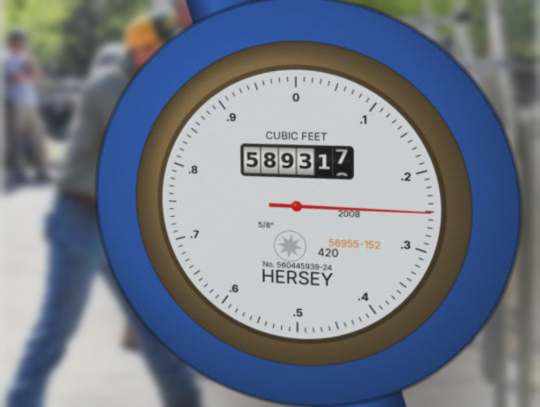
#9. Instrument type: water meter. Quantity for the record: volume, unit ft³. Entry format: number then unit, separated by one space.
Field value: 589317.25 ft³
